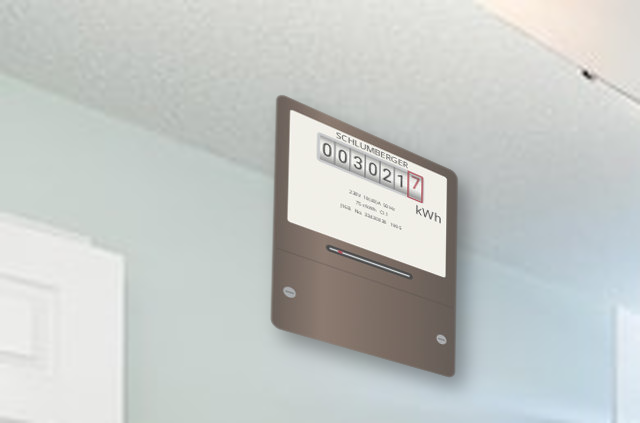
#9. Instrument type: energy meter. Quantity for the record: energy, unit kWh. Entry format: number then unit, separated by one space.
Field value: 3021.7 kWh
